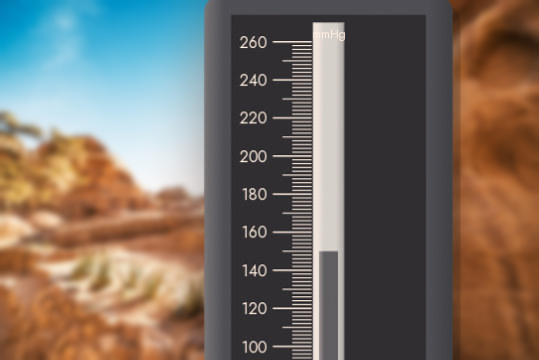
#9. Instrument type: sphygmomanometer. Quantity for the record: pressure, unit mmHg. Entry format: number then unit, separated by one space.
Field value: 150 mmHg
